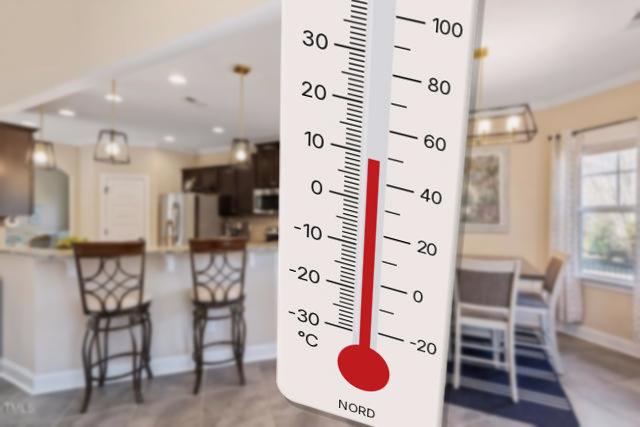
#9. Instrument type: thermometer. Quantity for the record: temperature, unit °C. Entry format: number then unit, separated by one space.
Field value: 9 °C
